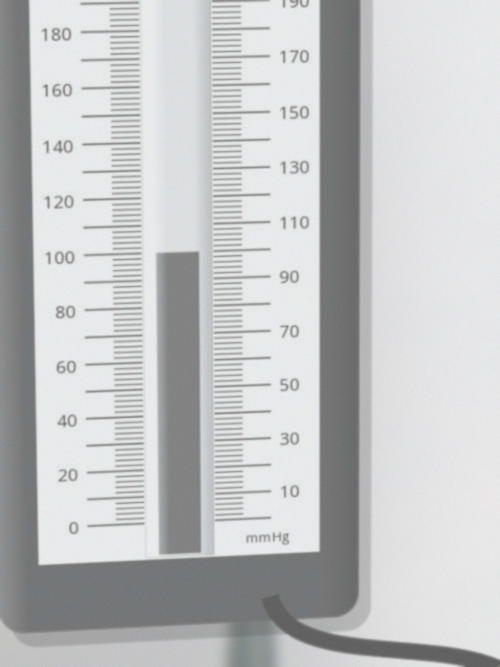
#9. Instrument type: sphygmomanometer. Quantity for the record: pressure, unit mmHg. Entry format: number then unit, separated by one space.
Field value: 100 mmHg
